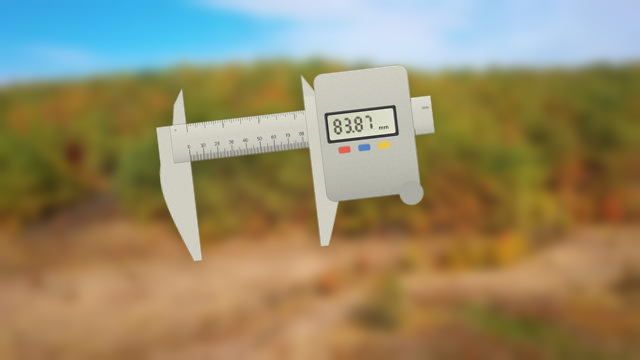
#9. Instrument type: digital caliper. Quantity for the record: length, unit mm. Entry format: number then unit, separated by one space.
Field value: 83.87 mm
